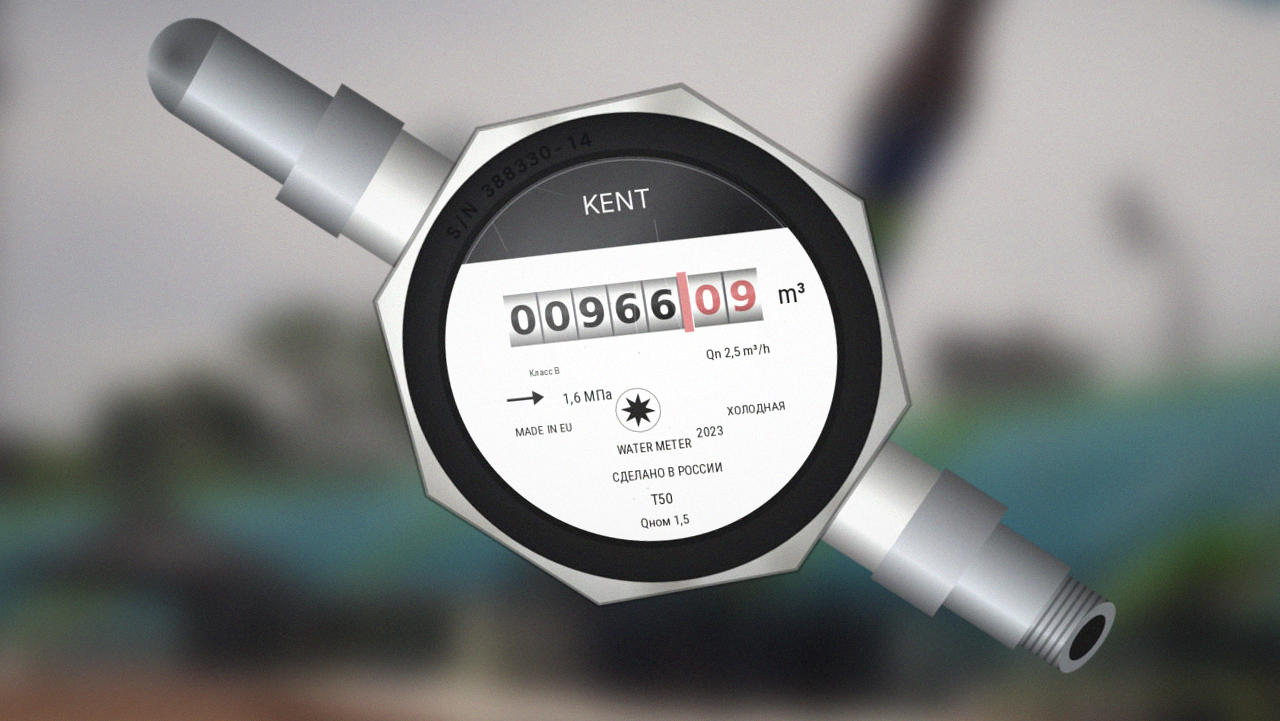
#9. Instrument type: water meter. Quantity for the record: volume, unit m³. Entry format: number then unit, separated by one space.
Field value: 966.09 m³
